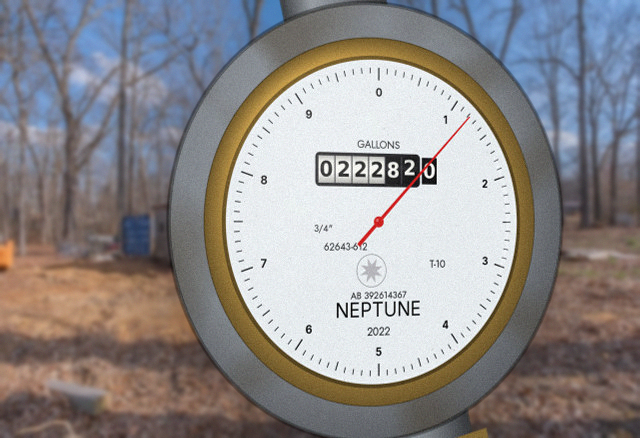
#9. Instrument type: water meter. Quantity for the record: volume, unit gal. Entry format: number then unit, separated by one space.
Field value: 222821.2 gal
